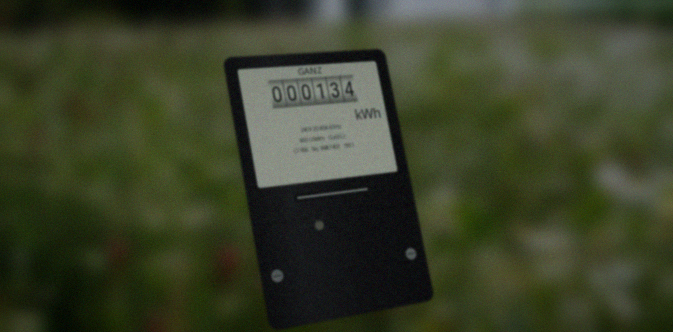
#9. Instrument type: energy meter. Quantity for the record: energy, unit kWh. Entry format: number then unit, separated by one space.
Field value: 134 kWh
